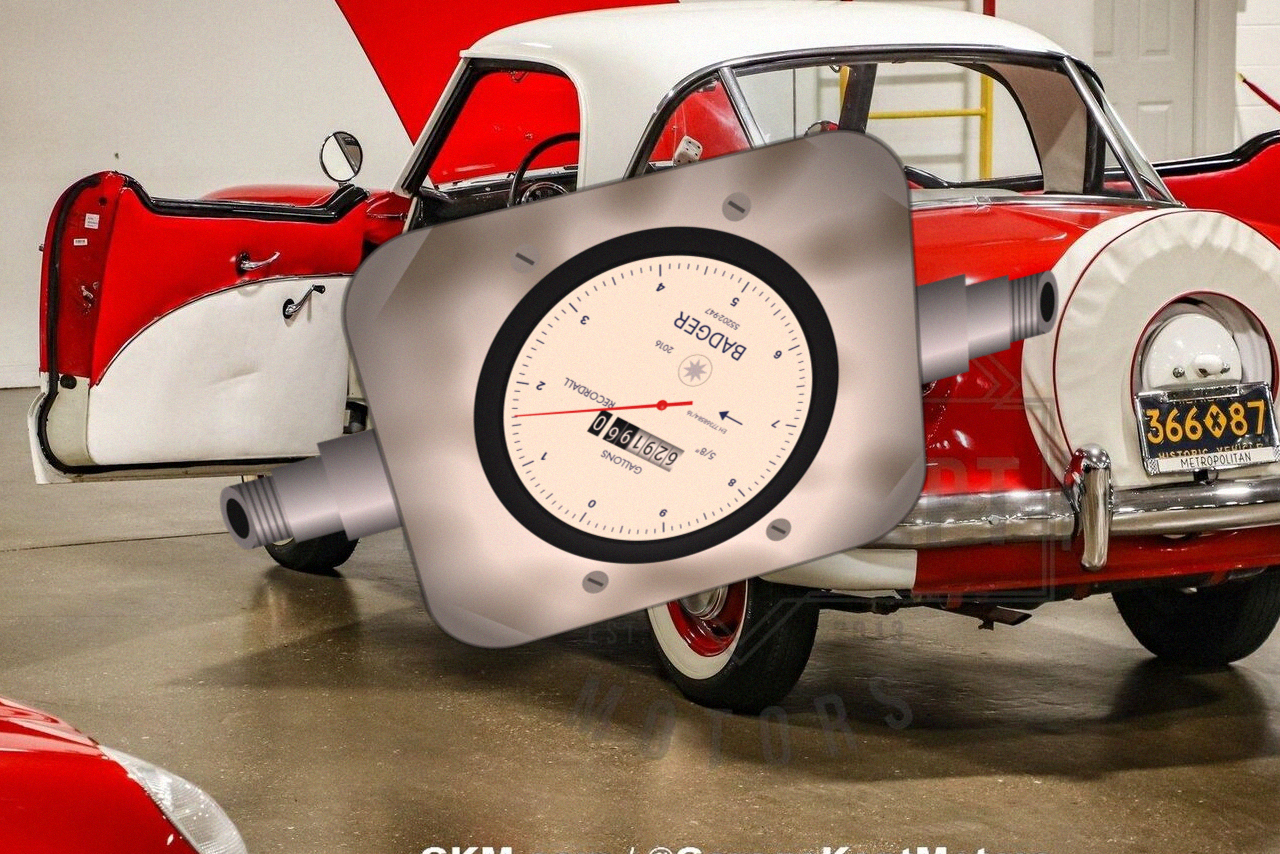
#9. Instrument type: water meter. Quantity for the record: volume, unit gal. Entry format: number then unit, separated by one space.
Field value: 6291961.6 gal
